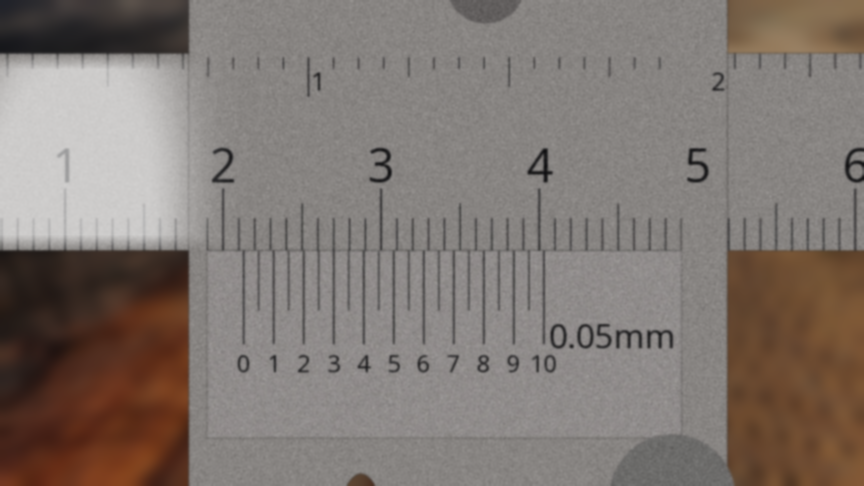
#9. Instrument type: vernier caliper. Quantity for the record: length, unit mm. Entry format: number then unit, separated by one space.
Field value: 21.3 mm
